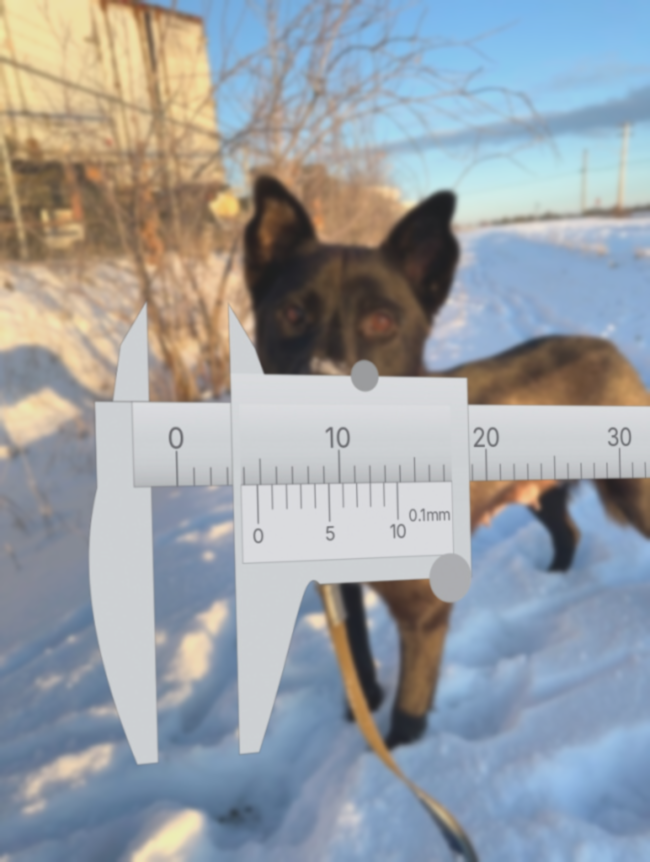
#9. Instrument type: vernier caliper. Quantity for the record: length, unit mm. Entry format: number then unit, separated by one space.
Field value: 4.8 mm
